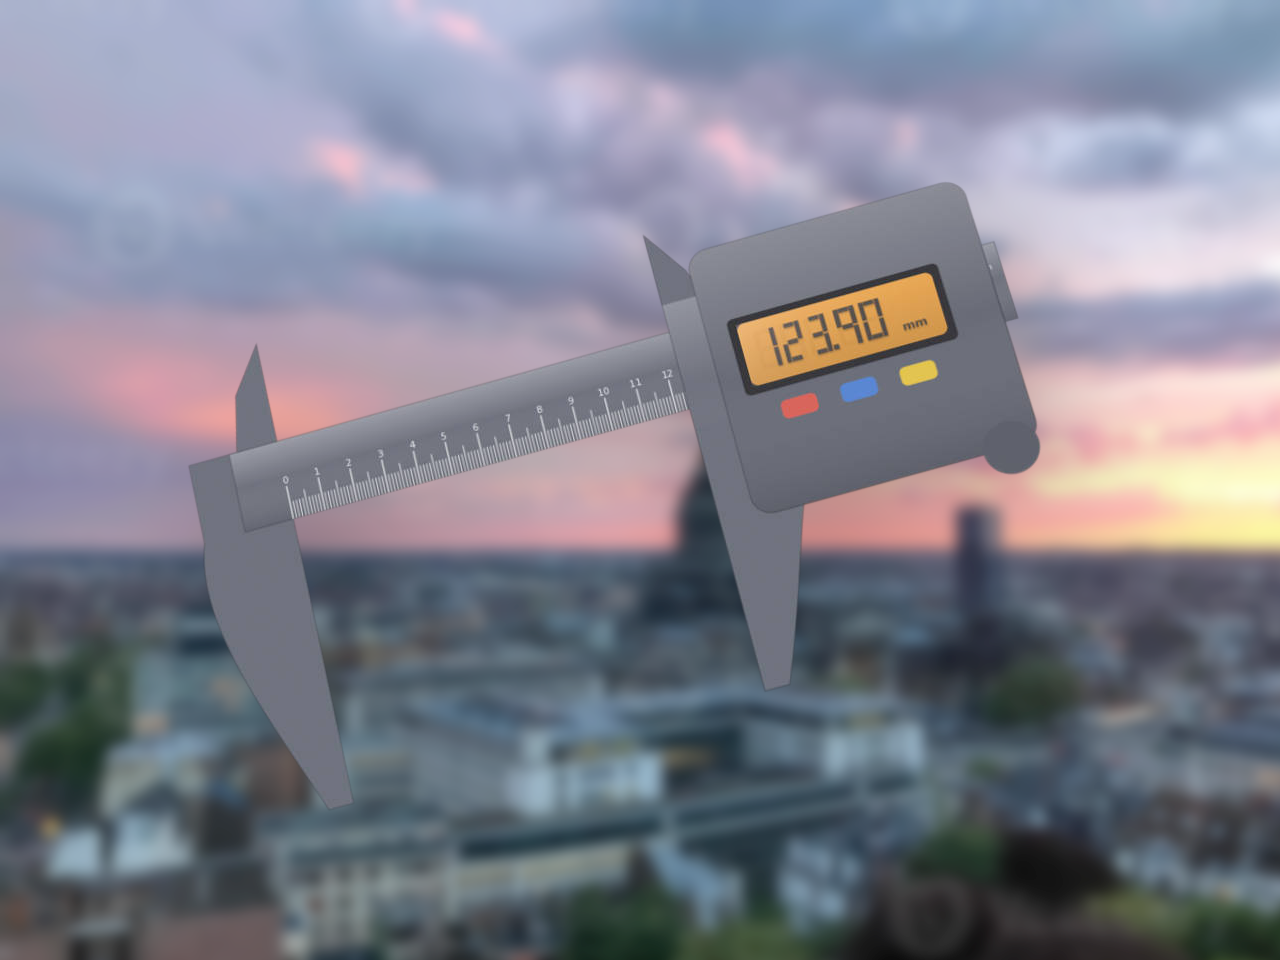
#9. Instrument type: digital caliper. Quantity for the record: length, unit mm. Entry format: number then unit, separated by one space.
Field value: 123.90 mm
